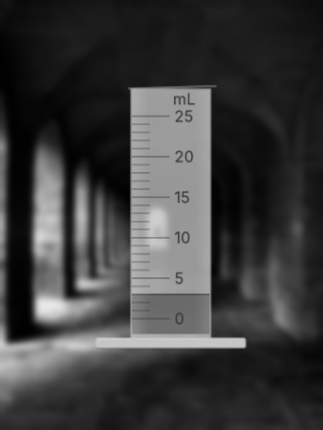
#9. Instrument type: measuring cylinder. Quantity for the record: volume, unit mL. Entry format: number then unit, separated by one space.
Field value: 3 mL
